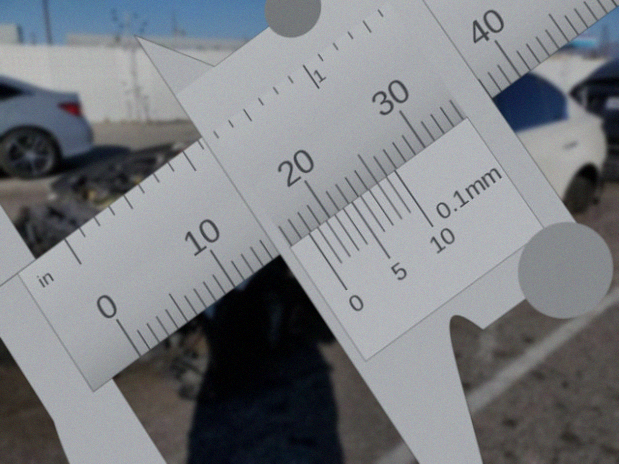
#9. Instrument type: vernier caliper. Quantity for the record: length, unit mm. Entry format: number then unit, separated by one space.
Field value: 17.8 mm
